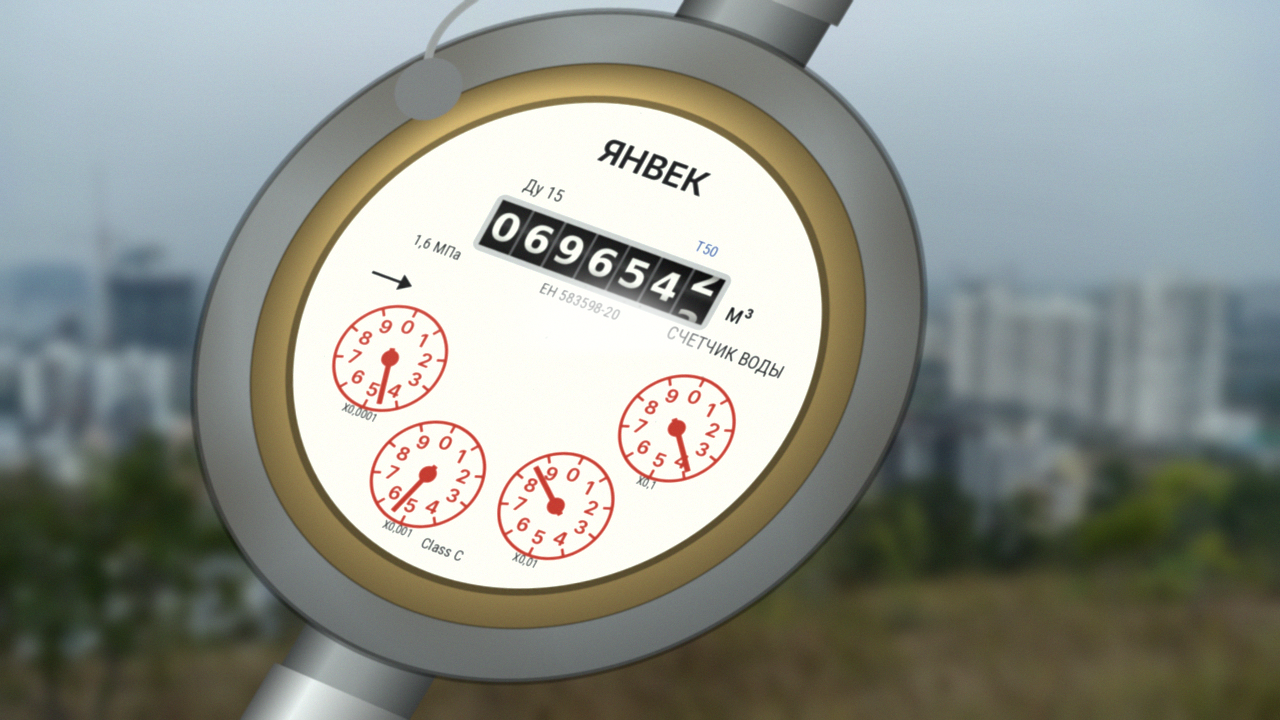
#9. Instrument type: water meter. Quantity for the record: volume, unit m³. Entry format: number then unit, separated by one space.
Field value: 696542.3854 m³
